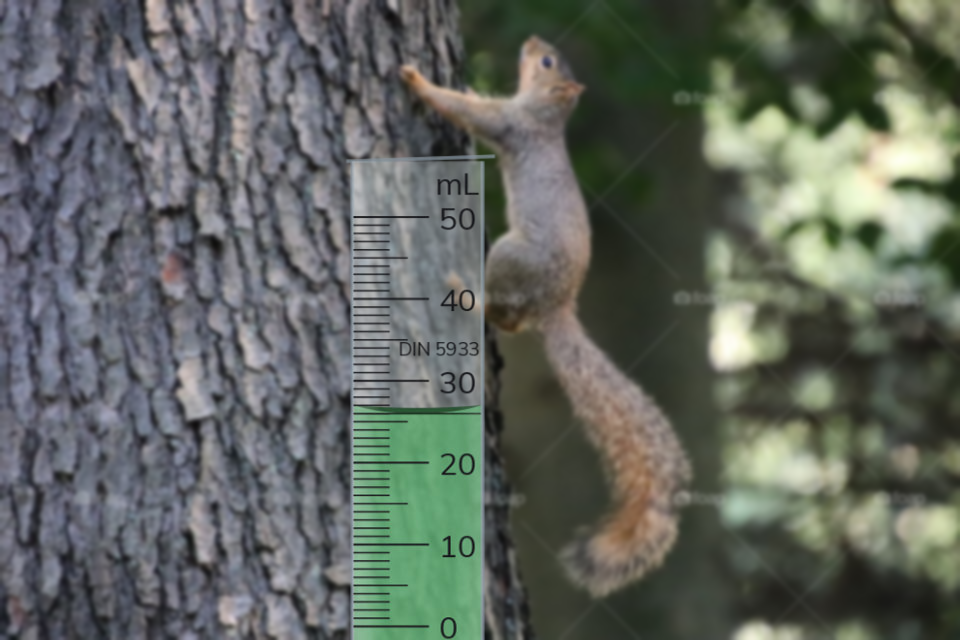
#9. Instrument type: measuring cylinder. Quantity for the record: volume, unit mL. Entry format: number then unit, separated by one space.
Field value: 26 mL
